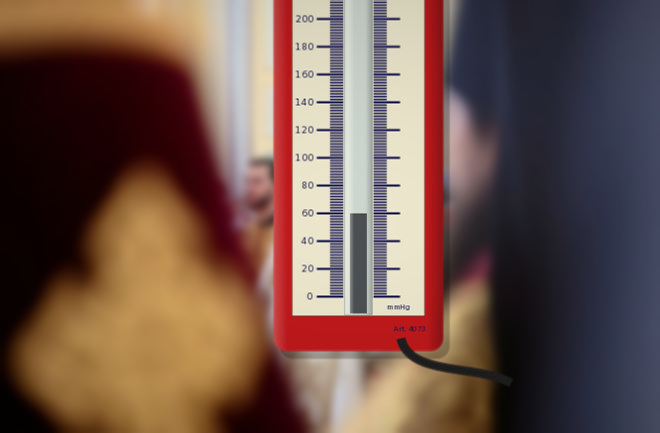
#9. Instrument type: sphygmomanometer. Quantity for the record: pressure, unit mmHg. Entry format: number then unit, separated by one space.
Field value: 60 mmHg
